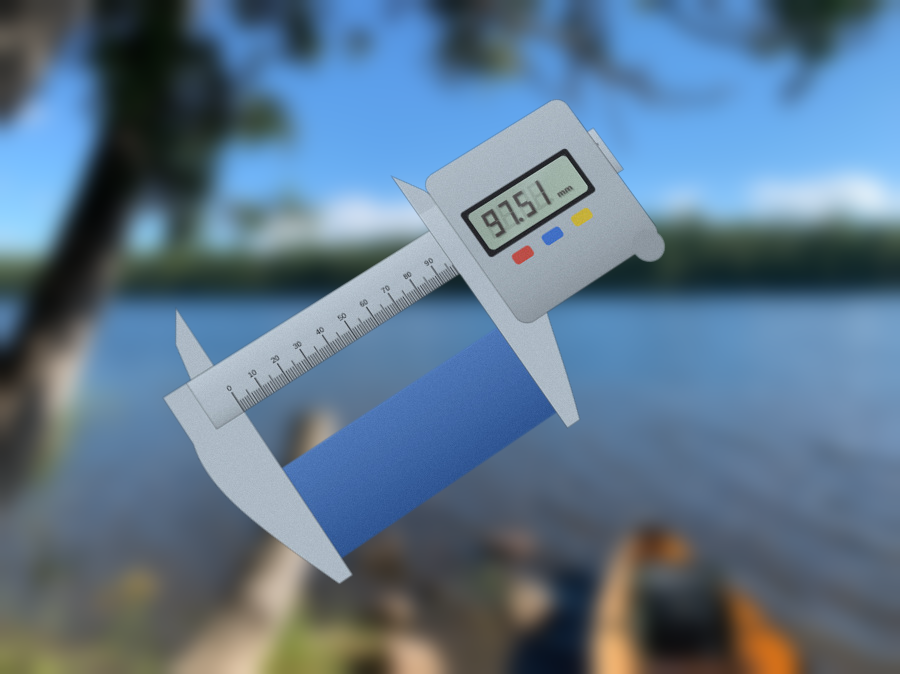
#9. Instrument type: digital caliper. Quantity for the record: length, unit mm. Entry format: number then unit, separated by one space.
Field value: 97.51 mm
